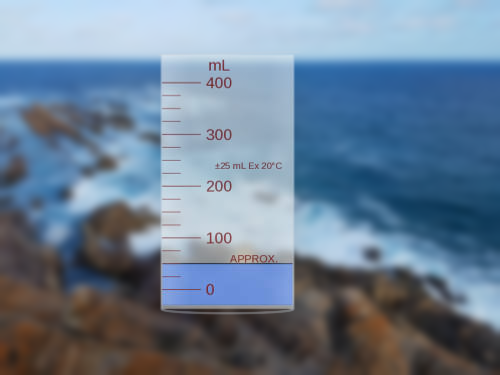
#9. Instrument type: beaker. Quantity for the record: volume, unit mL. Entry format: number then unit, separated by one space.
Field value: 50 mL
